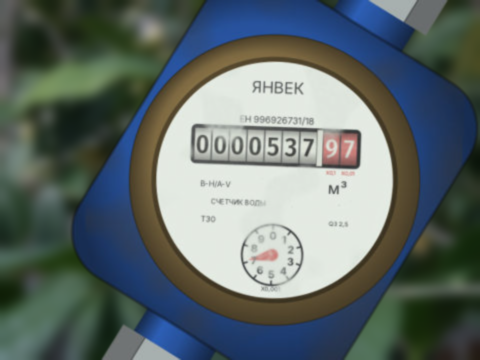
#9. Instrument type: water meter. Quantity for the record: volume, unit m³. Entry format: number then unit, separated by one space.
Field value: 537.977 m³
